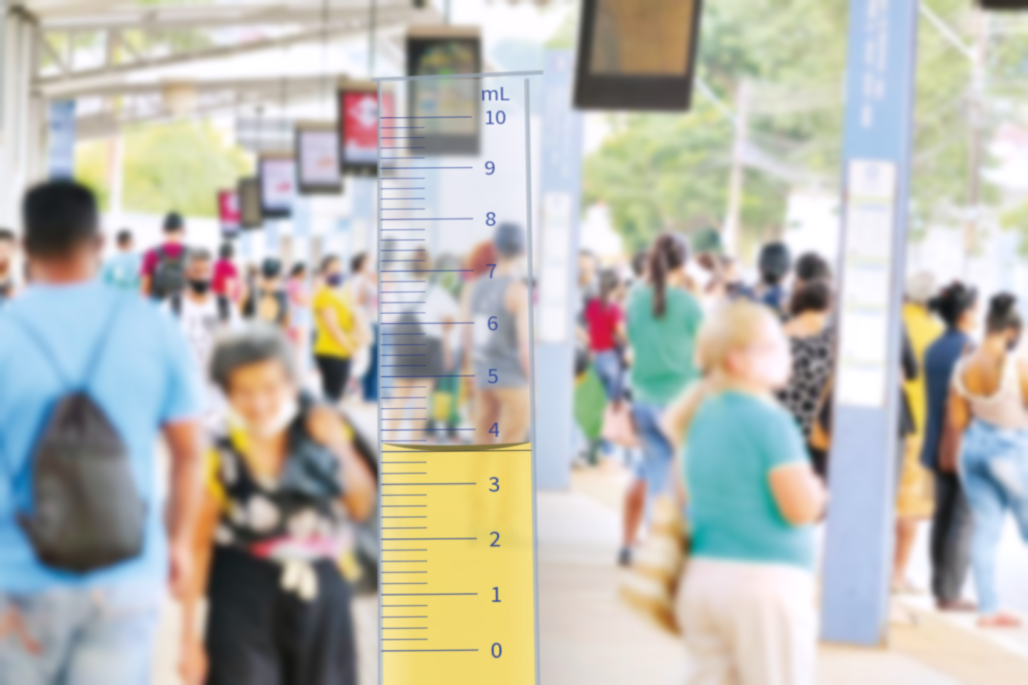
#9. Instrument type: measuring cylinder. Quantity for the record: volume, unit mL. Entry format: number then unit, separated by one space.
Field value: 3.6 mL
